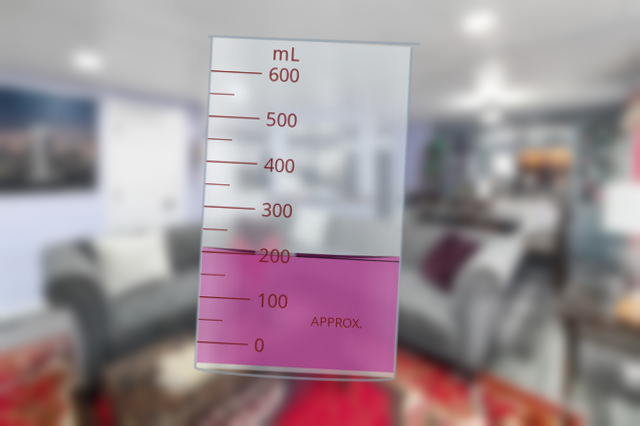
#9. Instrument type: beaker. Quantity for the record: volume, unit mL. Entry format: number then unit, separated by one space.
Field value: 200 mL
